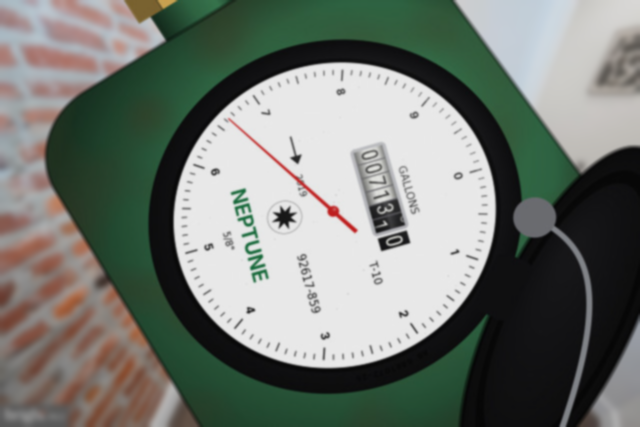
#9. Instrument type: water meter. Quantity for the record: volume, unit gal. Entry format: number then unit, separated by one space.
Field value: 71306.6 gal
